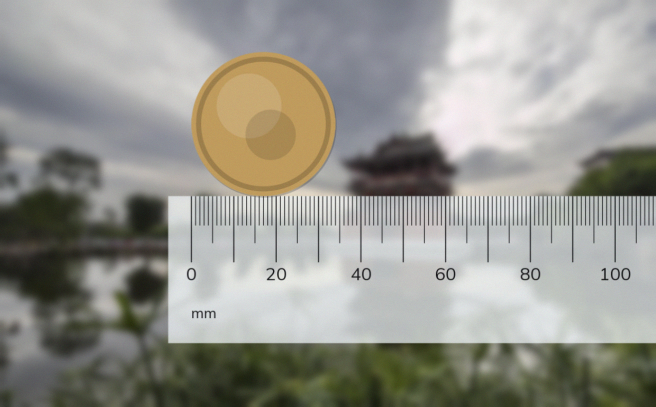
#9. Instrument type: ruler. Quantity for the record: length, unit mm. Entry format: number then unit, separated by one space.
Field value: 34 mm
